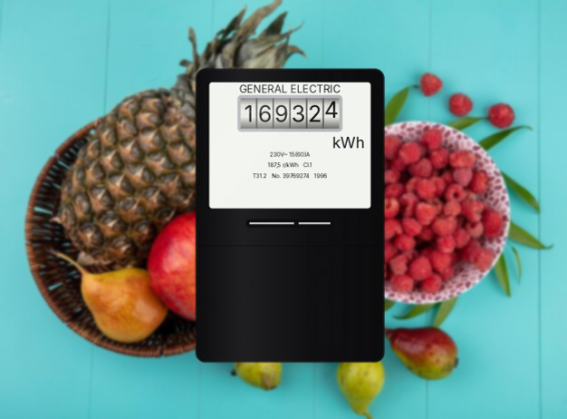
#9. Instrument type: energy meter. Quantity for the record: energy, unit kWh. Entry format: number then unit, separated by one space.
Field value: 169324 kWh
